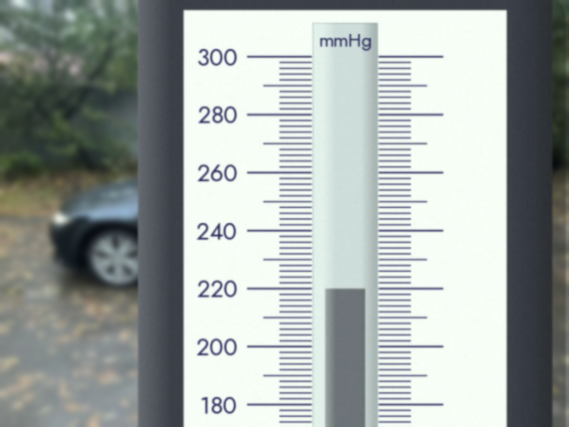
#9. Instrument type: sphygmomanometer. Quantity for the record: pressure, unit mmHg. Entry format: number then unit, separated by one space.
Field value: 220 mmHg
